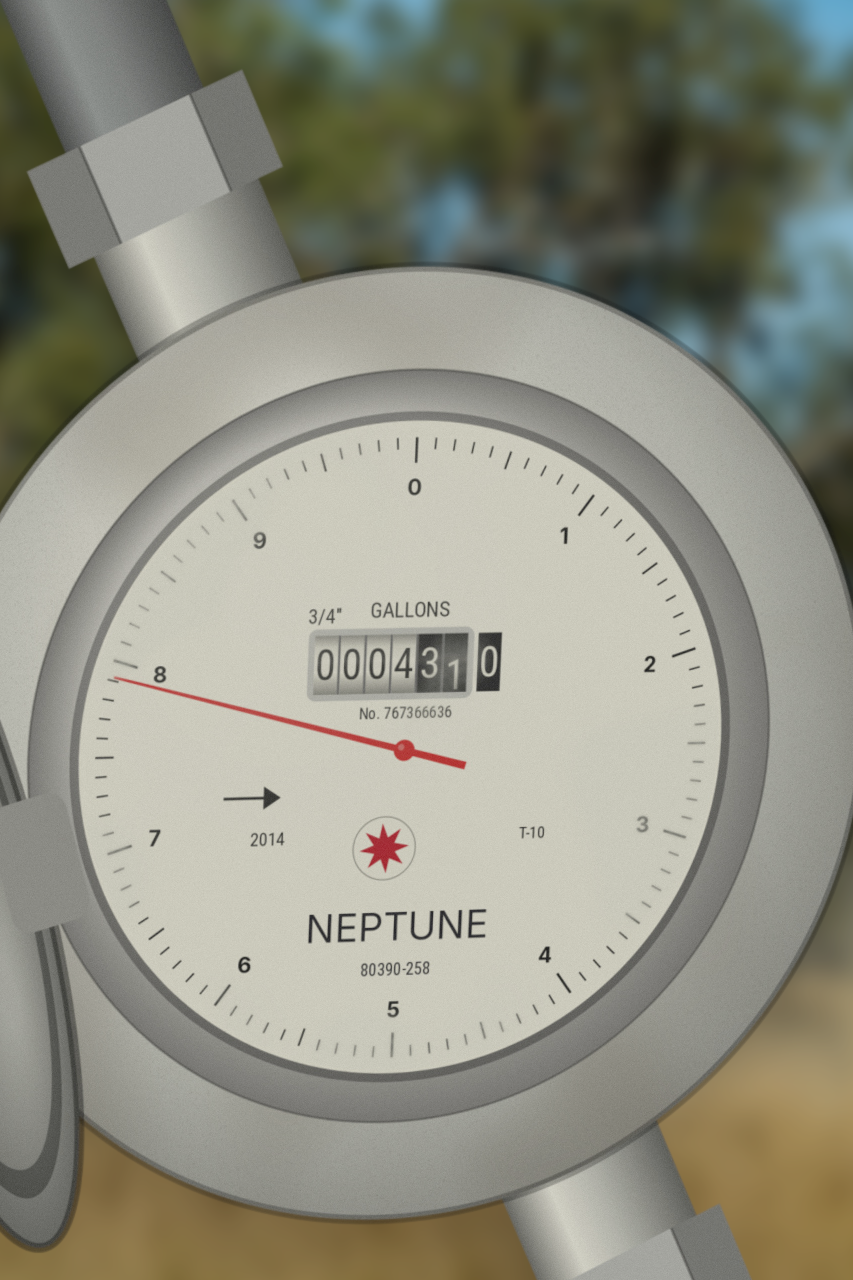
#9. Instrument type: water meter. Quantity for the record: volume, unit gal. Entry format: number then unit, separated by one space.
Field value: 4307.9 gal
